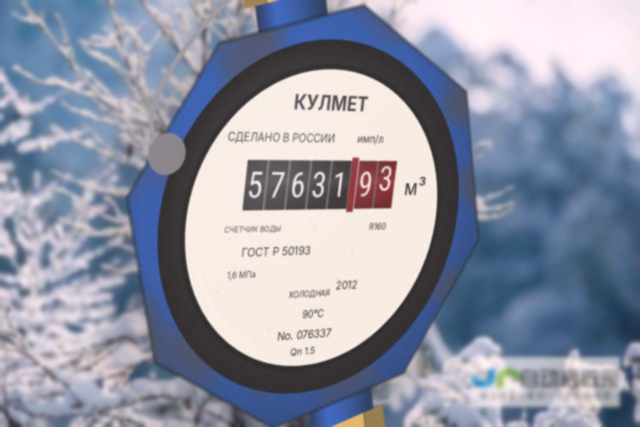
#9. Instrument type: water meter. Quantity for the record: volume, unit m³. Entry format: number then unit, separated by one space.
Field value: 57631.93 m³
